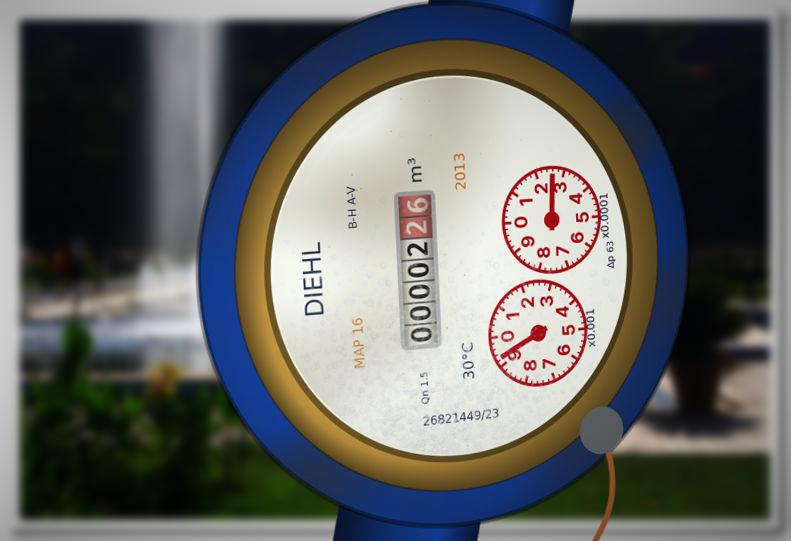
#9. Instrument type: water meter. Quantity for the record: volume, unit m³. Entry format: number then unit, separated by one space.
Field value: 2.2592 m³
